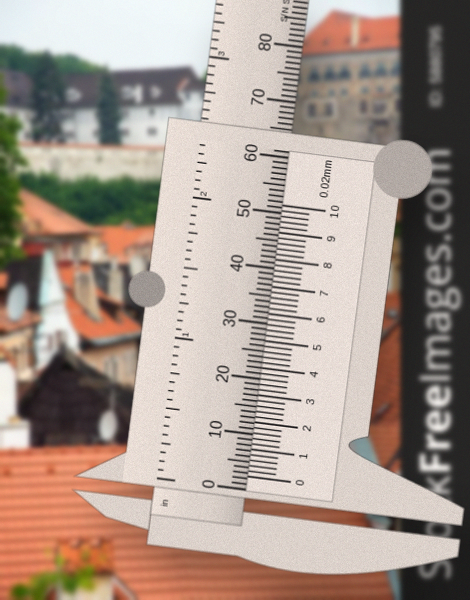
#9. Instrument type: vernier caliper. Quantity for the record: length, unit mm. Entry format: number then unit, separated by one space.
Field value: 2.4 mm
